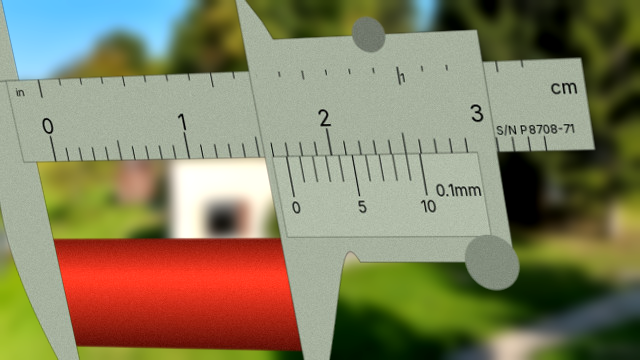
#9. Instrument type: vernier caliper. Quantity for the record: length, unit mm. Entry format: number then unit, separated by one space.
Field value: 16.9 mm
